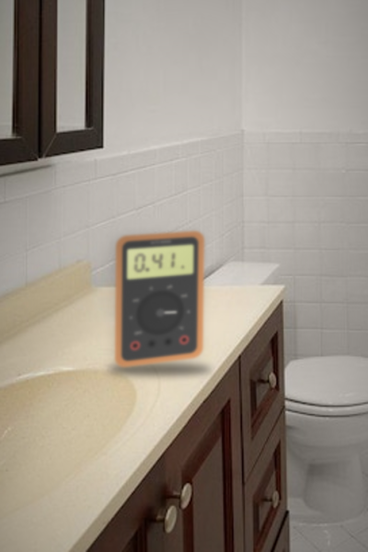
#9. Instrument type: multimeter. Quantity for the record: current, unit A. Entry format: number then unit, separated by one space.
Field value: 0.41 A
